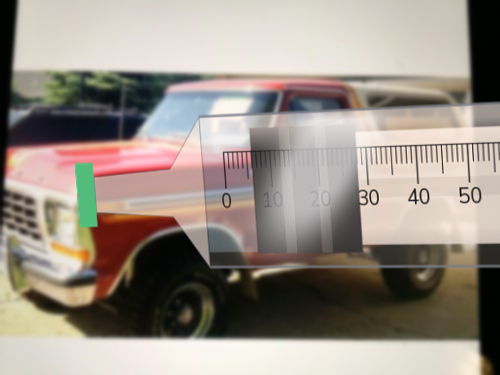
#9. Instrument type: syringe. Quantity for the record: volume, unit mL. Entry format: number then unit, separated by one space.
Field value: 6 mL
